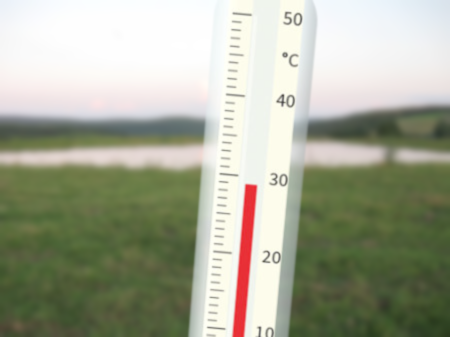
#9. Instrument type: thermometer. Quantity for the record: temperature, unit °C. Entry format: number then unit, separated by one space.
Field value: 29 °C
